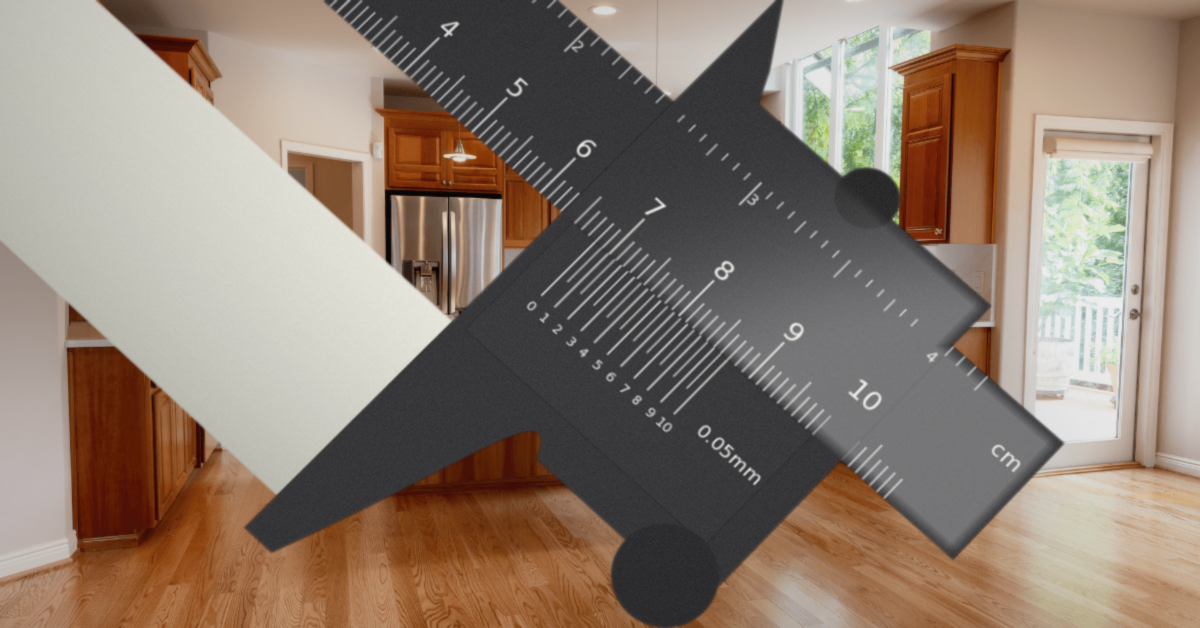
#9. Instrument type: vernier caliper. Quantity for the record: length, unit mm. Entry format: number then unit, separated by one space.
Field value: 68.0 mm
